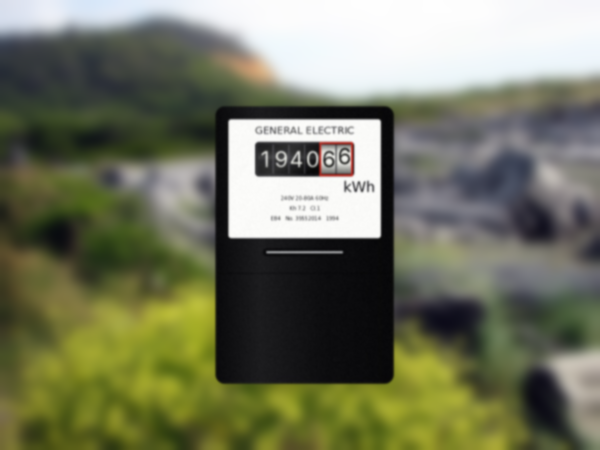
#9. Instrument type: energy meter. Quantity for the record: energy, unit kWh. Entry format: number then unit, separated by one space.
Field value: 1940.66 kWh
